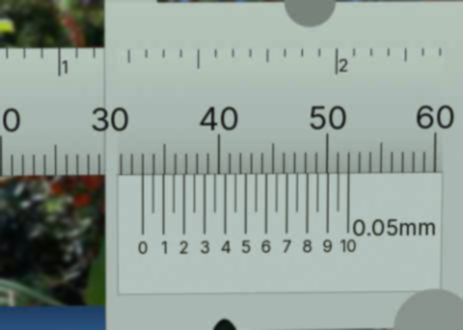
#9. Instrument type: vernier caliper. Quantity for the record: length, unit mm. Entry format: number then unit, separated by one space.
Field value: 33.0 mm
